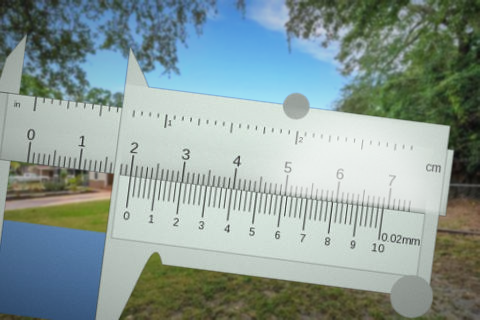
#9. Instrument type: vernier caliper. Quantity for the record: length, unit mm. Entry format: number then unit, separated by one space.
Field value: 20.0 mm
